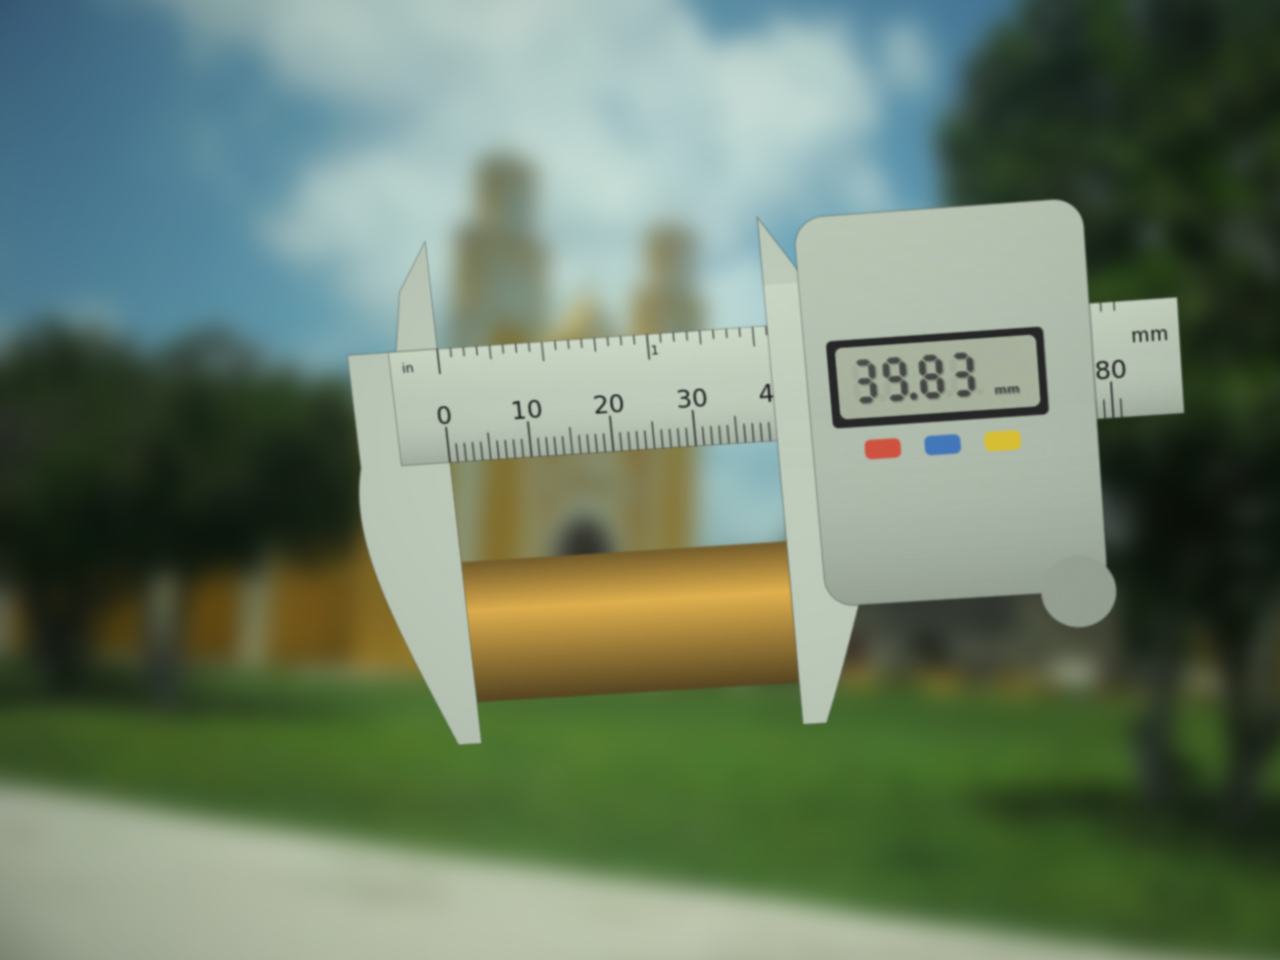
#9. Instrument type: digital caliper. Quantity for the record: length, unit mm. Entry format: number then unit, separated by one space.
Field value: 39.83 mm
